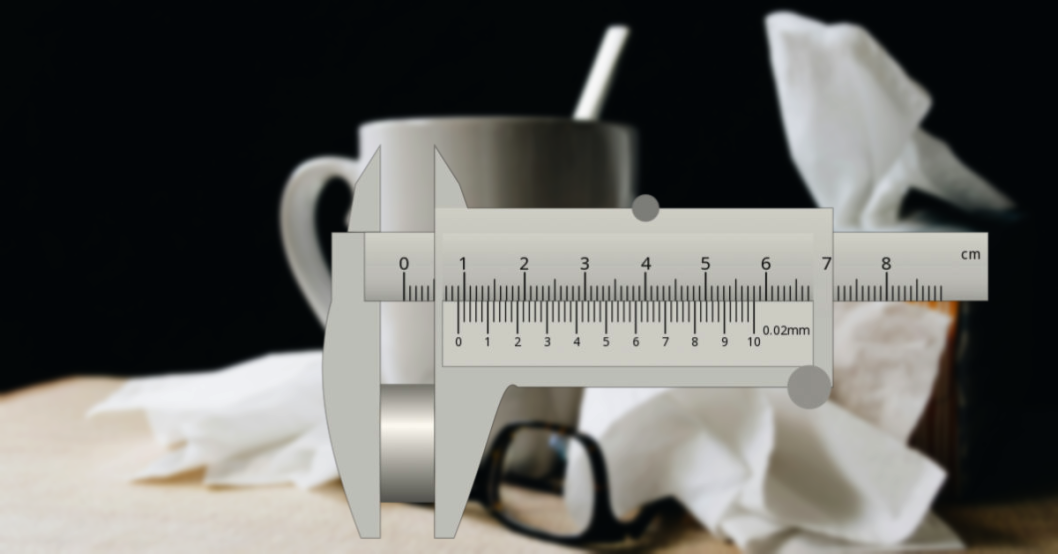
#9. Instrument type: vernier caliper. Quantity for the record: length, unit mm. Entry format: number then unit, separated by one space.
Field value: 9.0 mm
